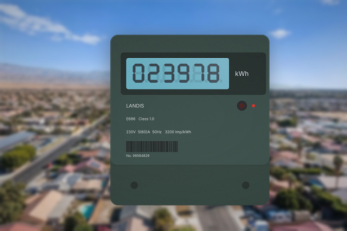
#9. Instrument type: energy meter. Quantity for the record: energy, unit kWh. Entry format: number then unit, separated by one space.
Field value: 23978 kWh
